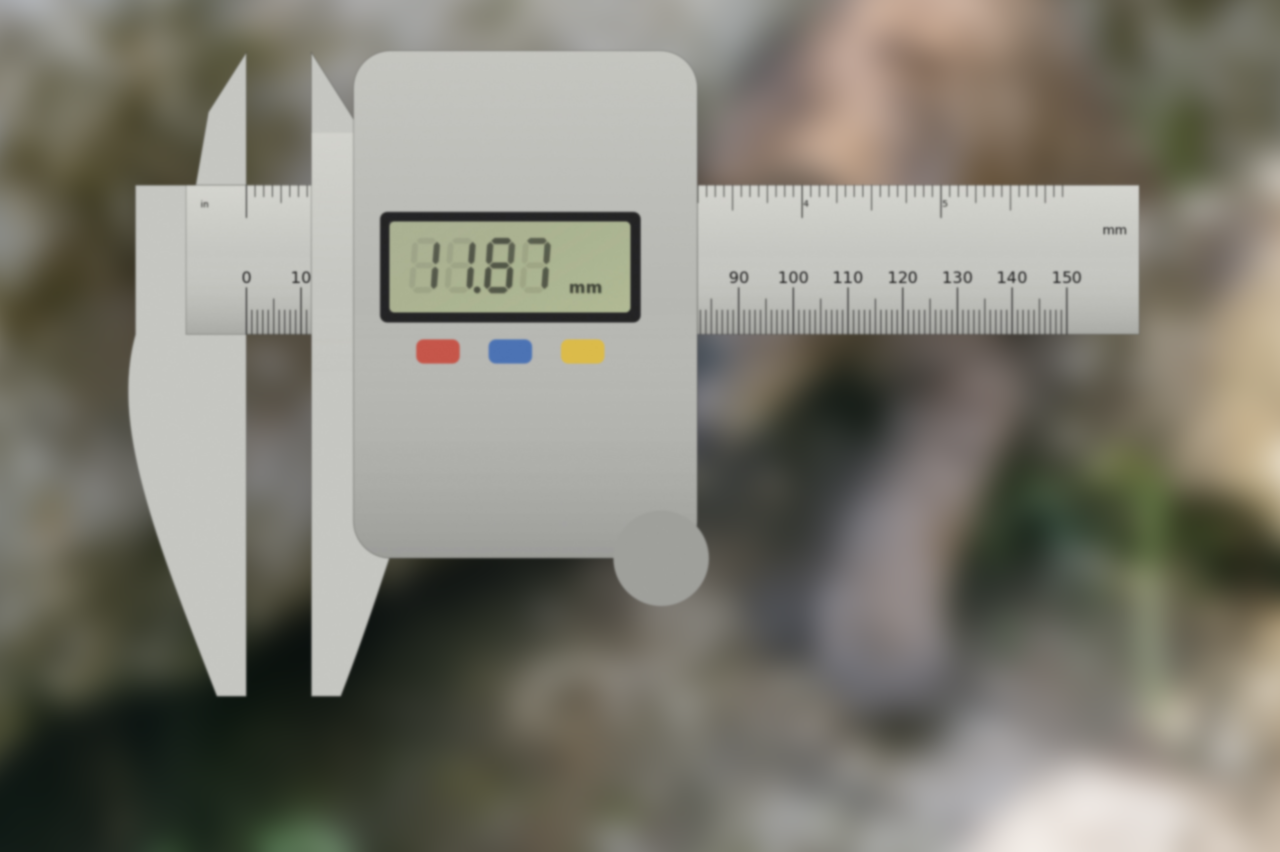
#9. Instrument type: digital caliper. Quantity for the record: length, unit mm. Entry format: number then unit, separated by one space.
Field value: 11.87 mm
